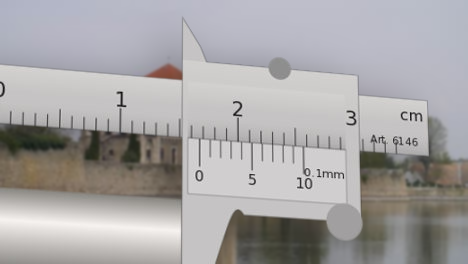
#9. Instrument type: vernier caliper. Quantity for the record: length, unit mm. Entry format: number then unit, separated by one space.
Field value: 16.7 mm
